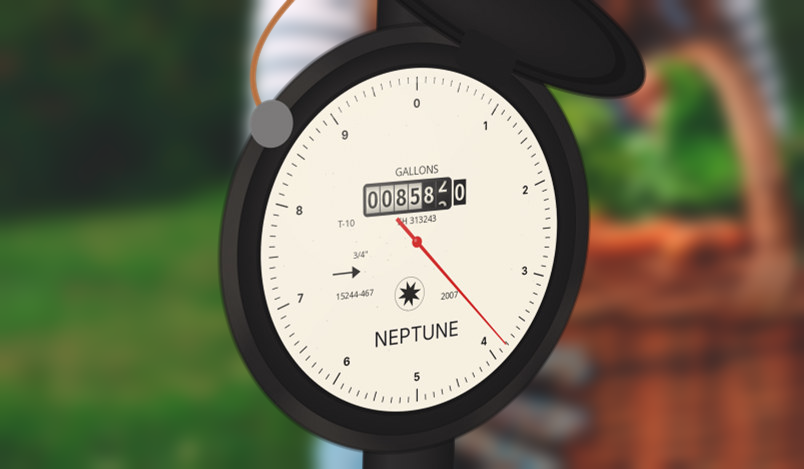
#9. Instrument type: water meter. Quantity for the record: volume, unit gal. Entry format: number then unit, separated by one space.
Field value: 85823.8 gal
